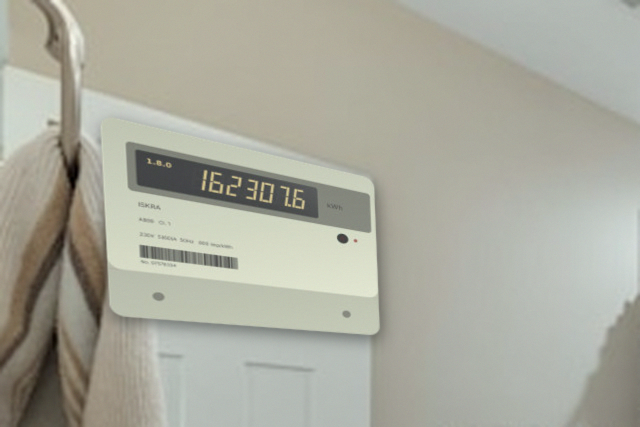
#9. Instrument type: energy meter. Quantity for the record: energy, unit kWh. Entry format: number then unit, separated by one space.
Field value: 162307.6 kWh
